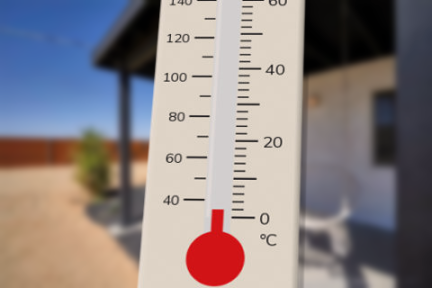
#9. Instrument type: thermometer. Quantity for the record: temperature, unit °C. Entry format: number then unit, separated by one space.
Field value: 2 °C
